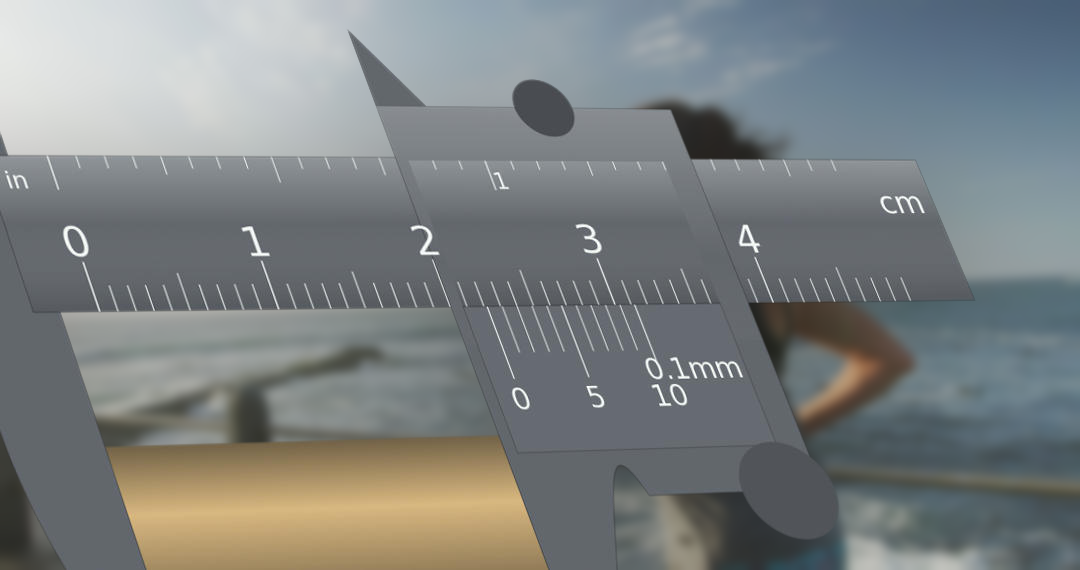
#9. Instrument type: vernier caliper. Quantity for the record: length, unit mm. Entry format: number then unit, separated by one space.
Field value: 22.2 mm
